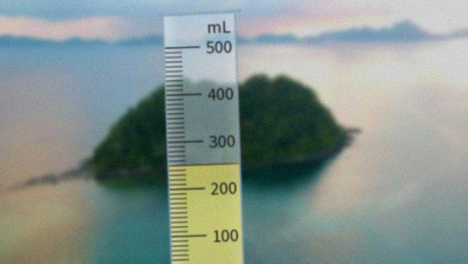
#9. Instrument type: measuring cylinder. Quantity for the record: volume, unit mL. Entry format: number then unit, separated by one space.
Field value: 250 mL
